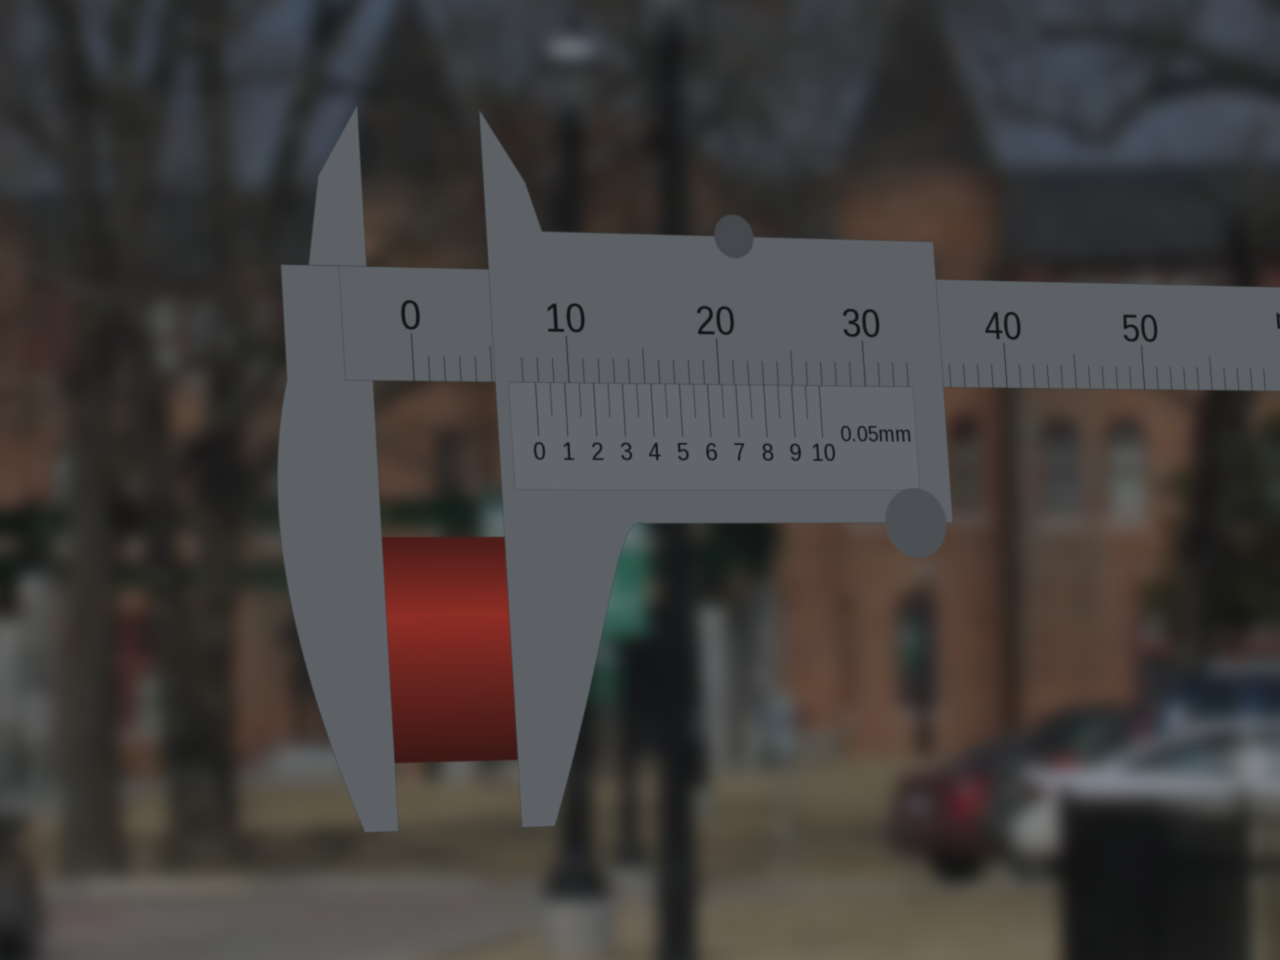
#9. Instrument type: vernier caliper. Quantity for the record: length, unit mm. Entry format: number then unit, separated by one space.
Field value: 7.8 mm
